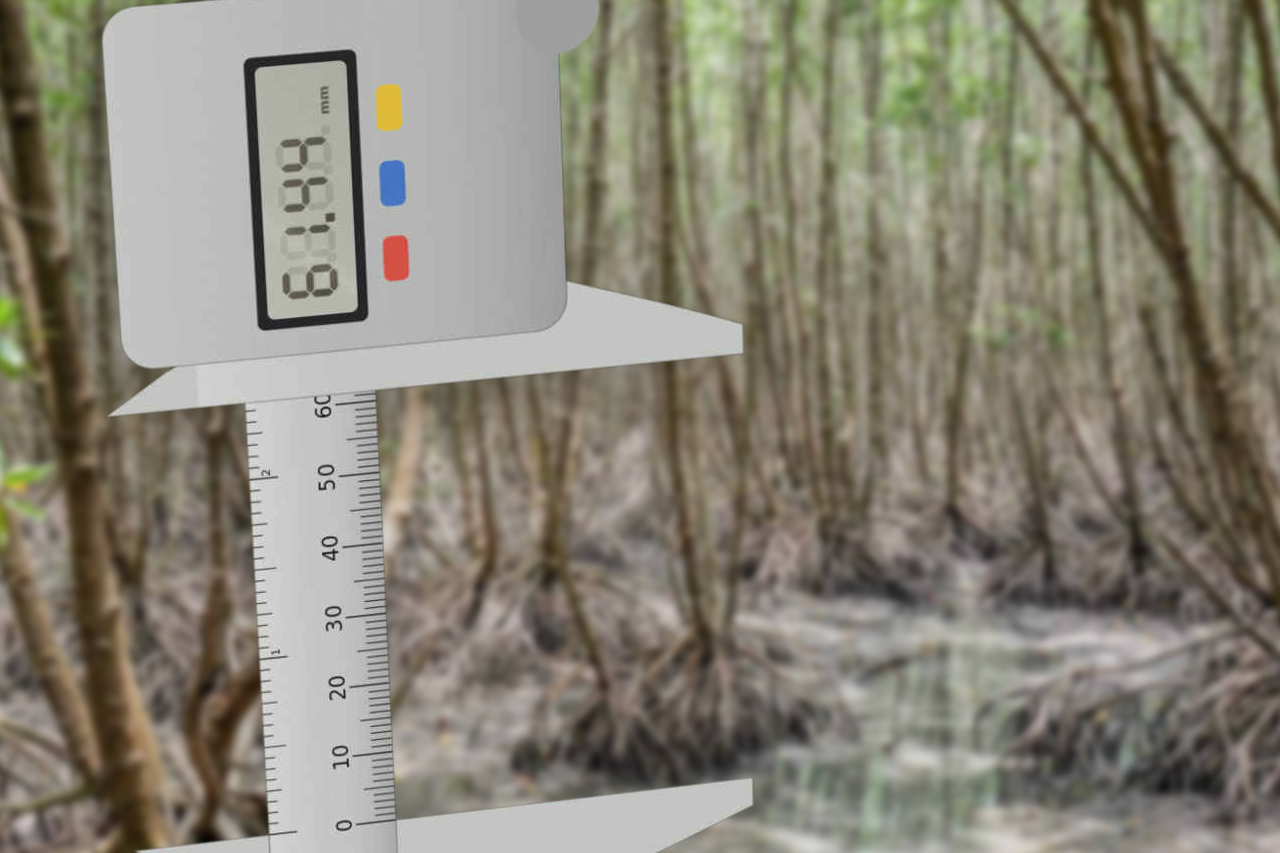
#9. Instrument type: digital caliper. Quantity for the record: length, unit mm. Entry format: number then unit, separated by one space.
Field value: 61.44 mm
